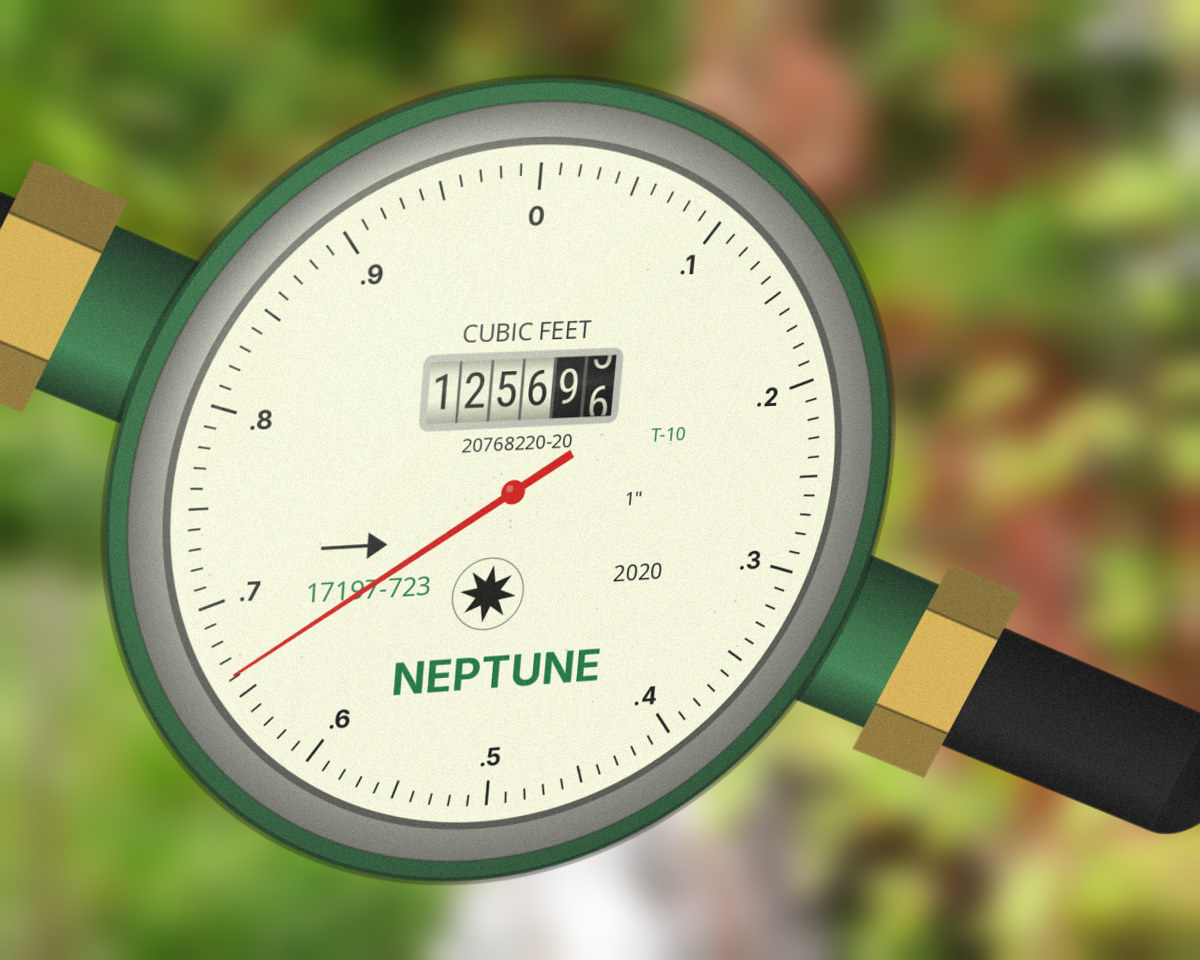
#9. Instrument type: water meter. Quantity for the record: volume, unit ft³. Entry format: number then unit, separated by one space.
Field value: 125695.66 ft³
